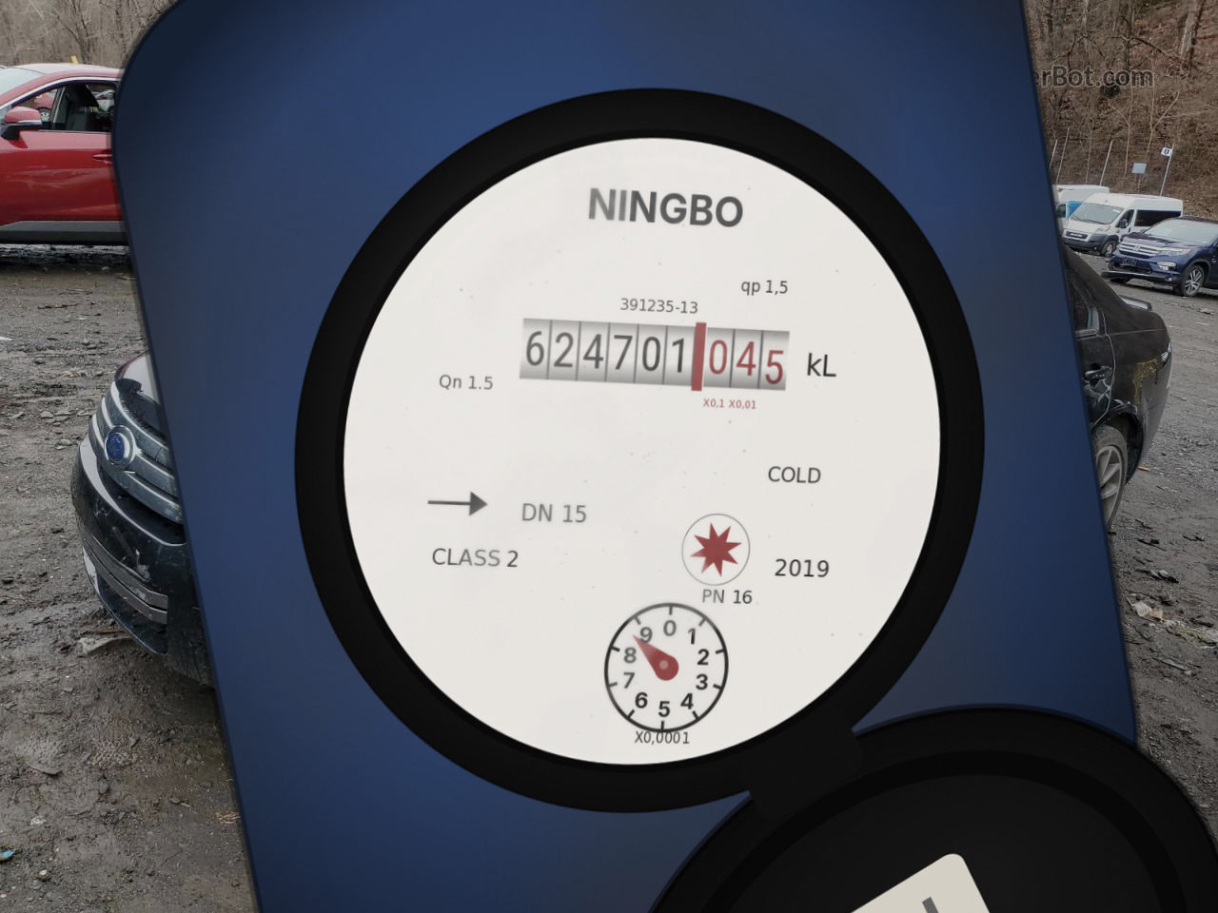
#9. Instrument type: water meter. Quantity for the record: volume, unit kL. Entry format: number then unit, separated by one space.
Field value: 624701.0448 kL
